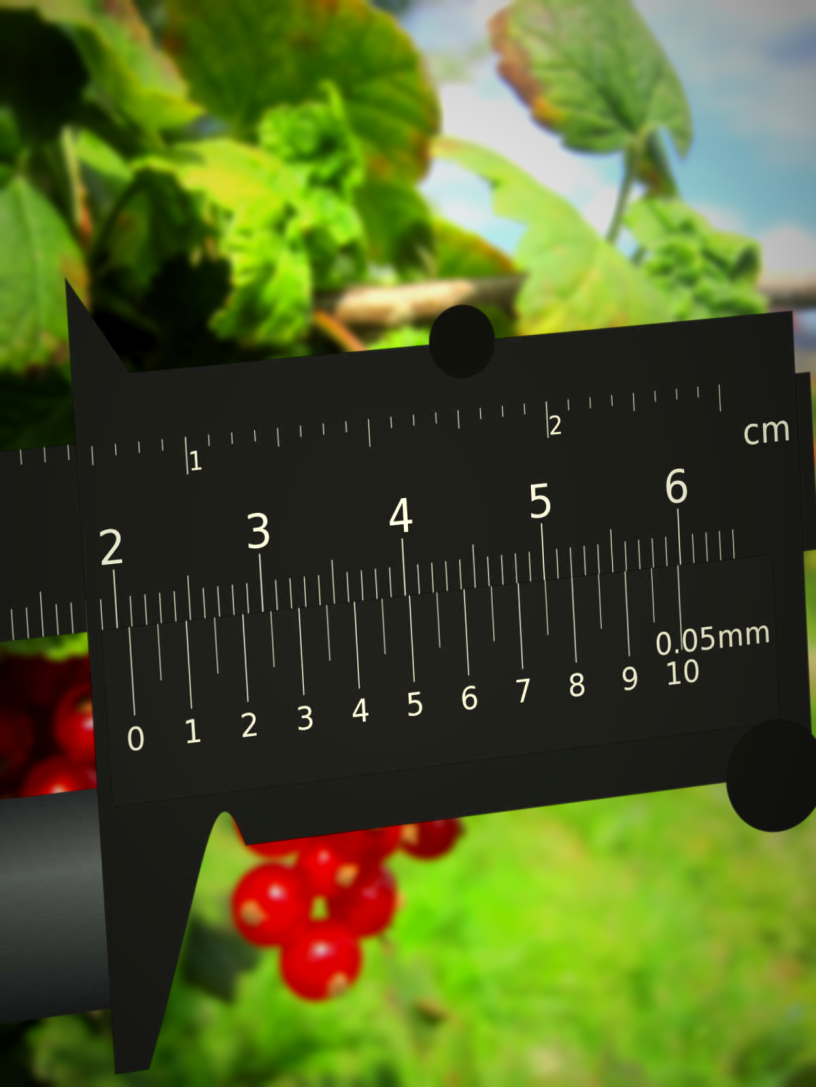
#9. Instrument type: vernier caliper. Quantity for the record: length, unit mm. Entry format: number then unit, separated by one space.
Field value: 20.8 mm
